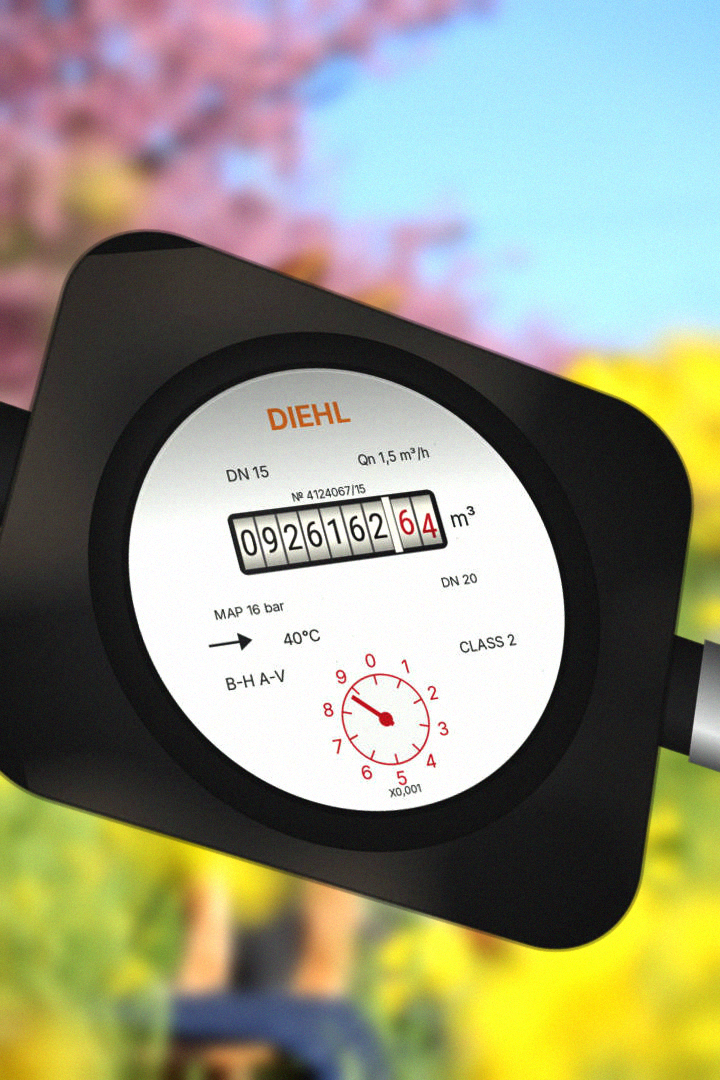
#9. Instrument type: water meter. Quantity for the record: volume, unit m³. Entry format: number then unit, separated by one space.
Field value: 926162.638 m³
